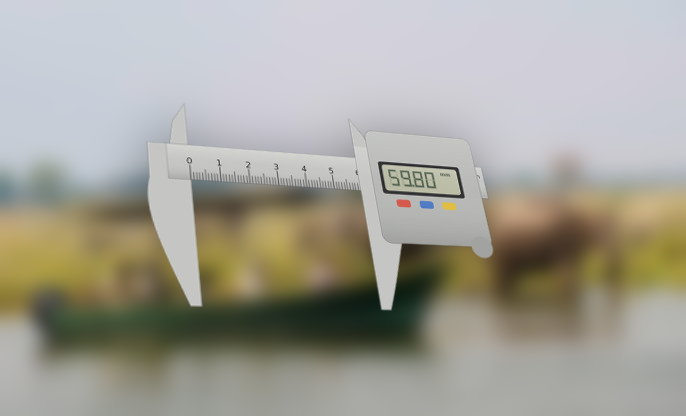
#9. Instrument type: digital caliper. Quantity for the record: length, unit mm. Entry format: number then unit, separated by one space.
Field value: 59.80 mm
